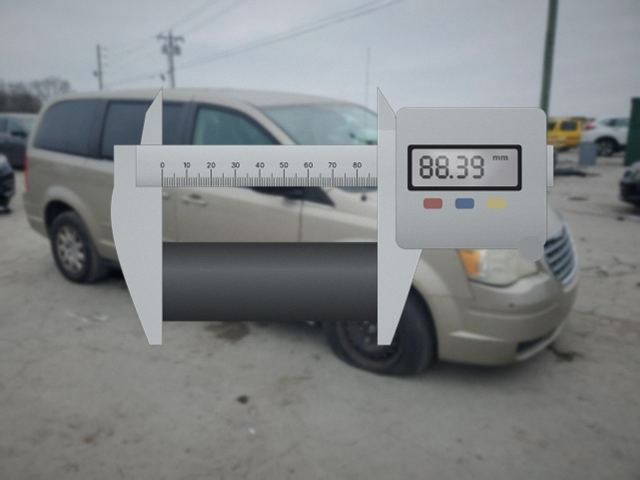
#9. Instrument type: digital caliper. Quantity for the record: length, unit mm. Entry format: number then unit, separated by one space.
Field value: 88.39 mm
